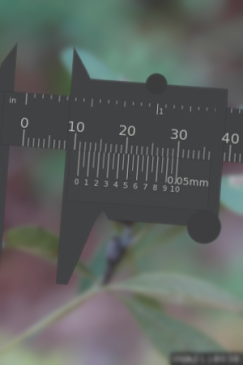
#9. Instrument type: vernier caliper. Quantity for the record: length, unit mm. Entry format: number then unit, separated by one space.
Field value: 11.0 mm
